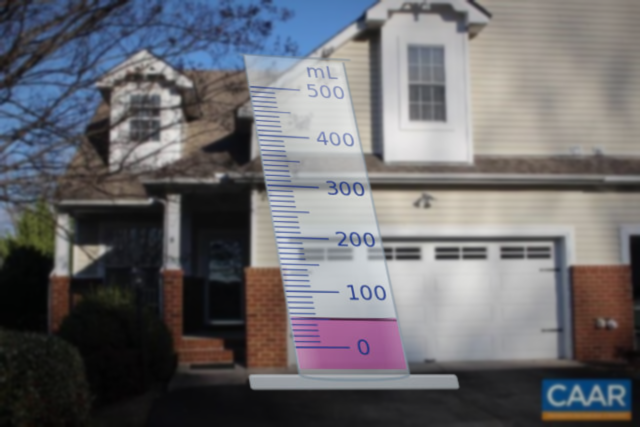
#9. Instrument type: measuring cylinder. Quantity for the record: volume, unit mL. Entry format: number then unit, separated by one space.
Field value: 50 mL
